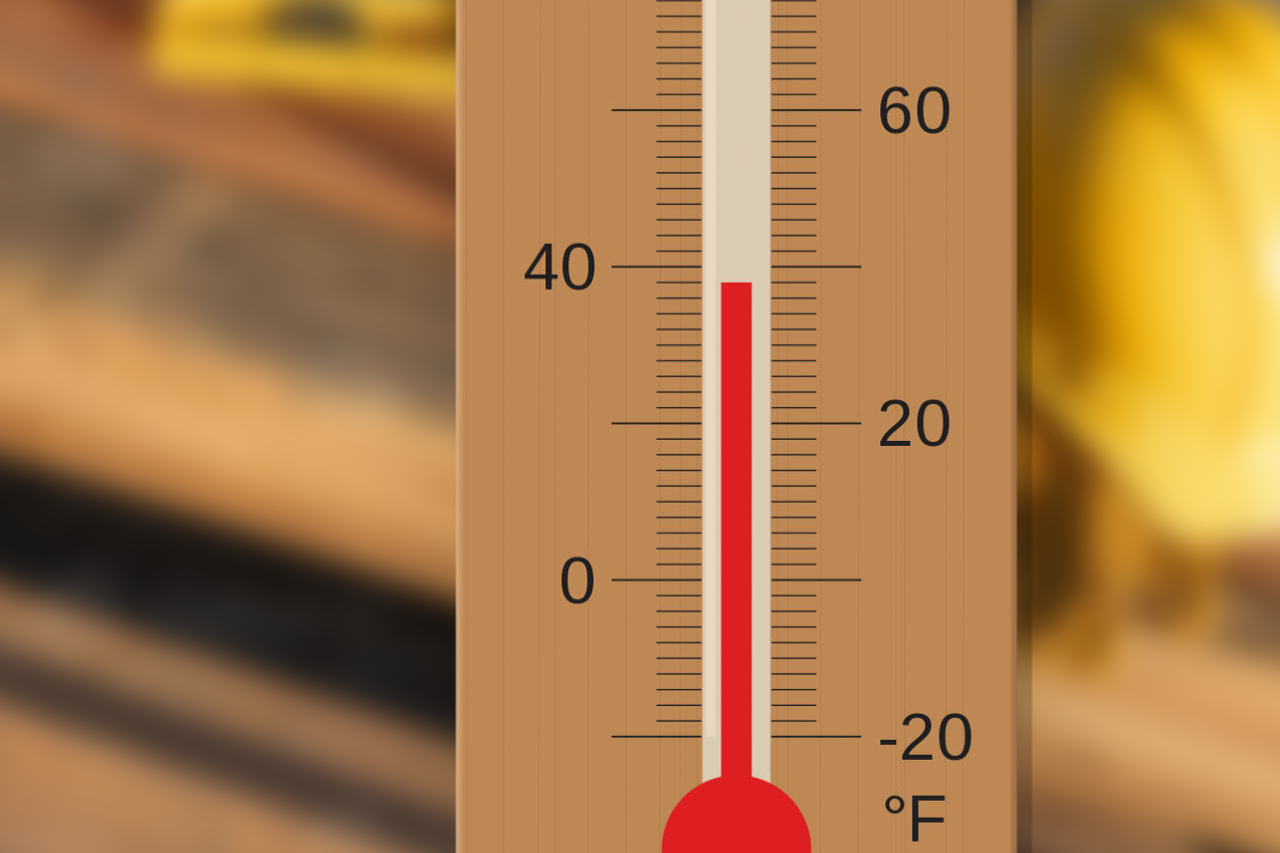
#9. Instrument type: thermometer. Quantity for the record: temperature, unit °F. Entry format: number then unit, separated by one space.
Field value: 38 °F
